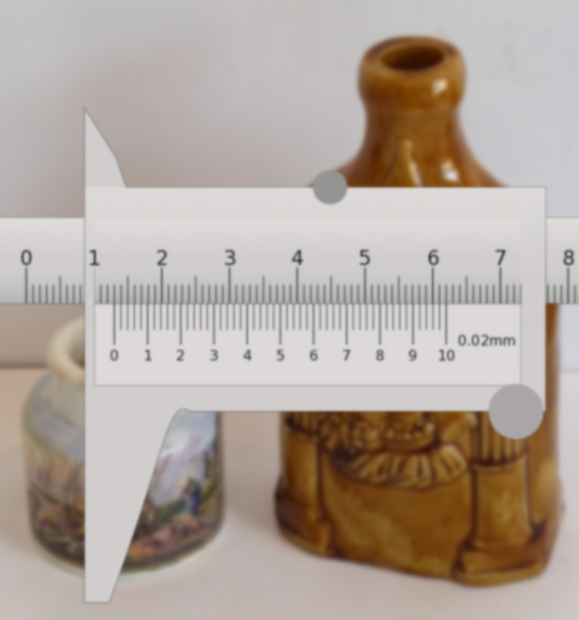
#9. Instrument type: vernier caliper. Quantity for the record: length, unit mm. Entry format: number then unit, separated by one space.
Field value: 13.0 mm
